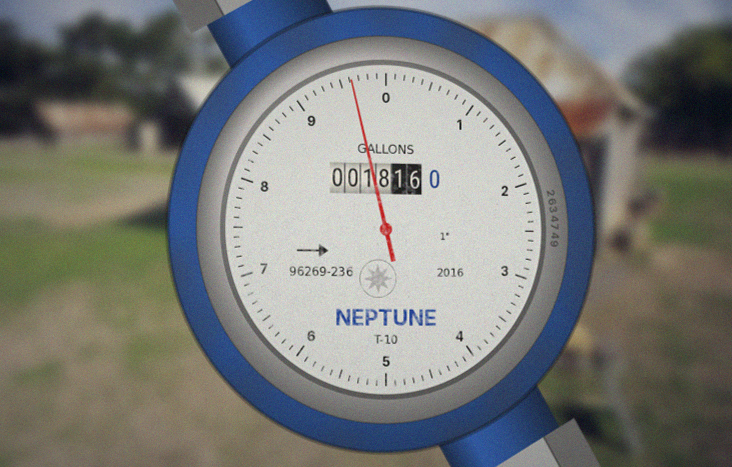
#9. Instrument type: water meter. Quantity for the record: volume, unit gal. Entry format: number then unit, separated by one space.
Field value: 18159.6 gal
